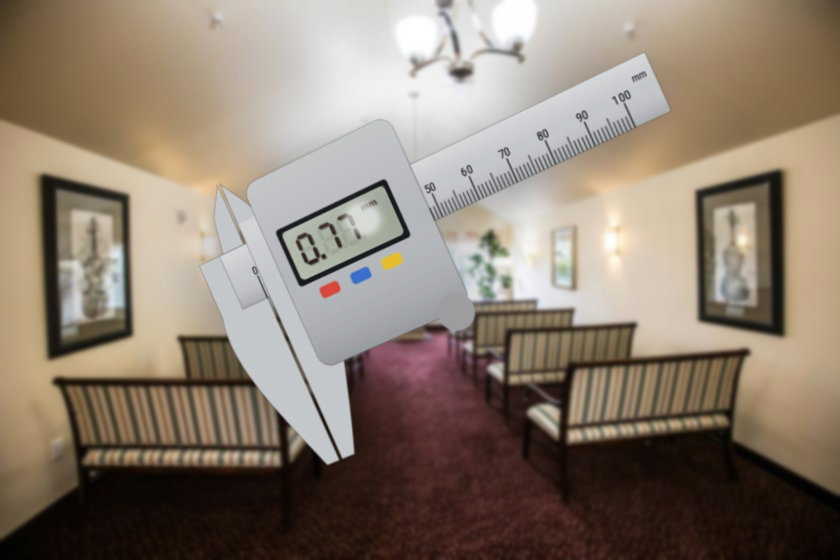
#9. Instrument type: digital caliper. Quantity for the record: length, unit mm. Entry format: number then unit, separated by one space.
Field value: 0.77 mm
